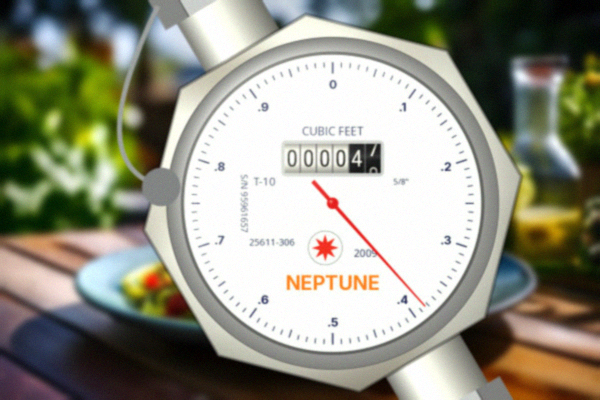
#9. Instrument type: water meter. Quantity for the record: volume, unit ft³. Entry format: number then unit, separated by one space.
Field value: 47.38 ft³
